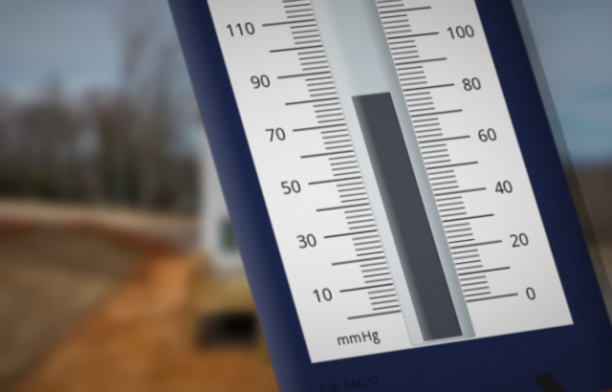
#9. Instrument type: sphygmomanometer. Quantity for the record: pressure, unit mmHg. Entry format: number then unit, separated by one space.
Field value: 80 mmHg
